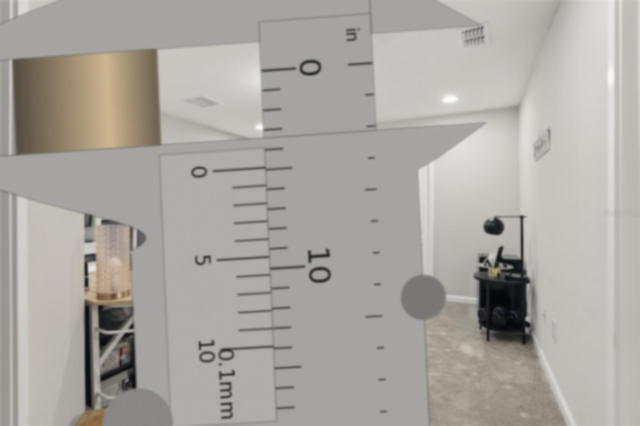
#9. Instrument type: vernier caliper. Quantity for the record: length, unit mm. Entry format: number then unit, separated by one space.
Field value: 4.9 mm
